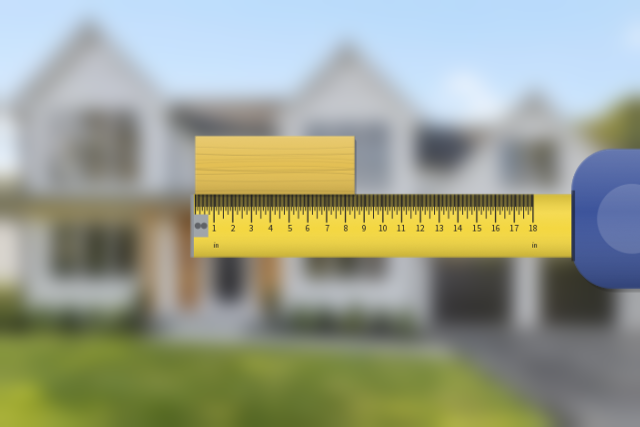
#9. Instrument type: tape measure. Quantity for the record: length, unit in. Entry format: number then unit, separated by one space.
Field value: 8.5 in
